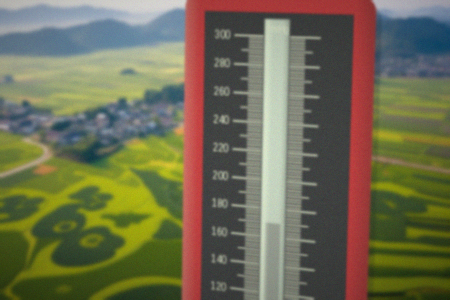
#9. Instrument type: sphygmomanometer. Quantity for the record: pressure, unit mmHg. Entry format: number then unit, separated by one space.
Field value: 170 mmHg
